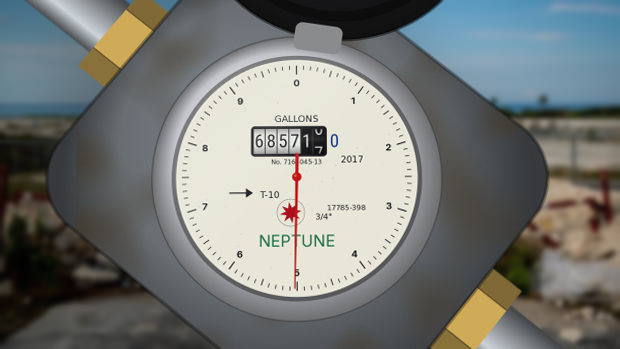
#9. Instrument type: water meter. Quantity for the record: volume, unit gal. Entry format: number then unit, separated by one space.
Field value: 6857165.0 gal
